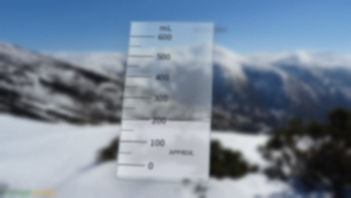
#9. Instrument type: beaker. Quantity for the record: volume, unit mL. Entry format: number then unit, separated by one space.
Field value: 200 mL
